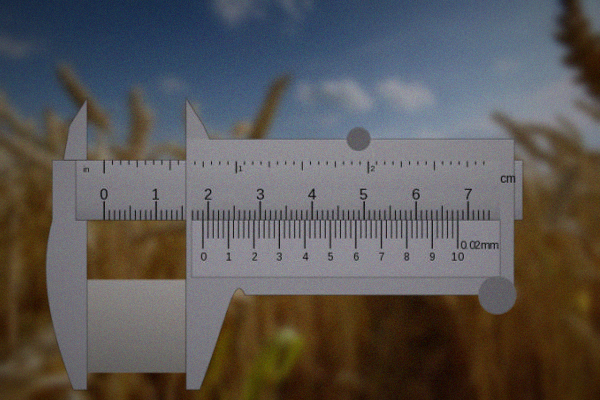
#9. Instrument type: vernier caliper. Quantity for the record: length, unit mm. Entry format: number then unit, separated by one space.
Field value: 19.0 mm
